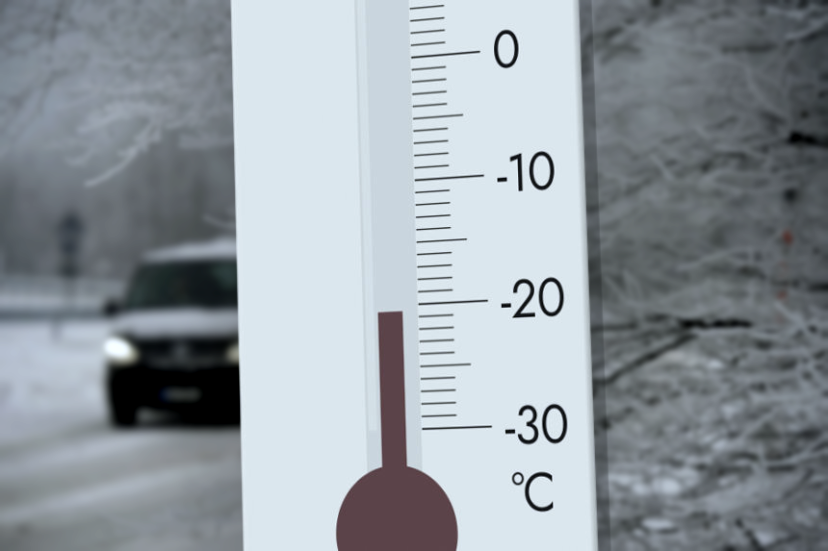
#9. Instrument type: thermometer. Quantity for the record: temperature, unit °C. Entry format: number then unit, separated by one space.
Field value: -20.5 °C
